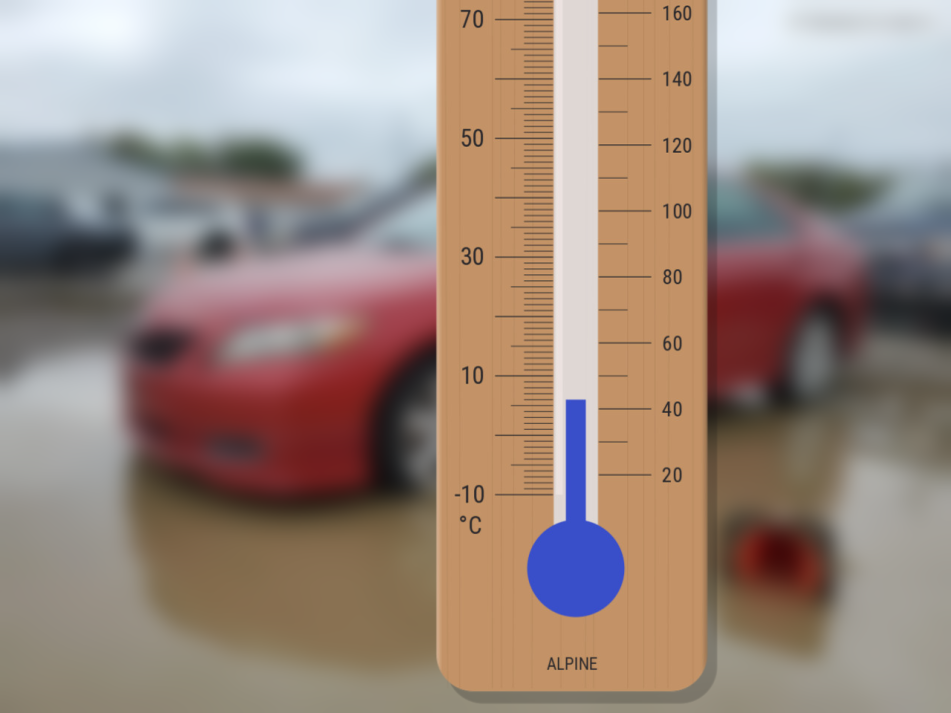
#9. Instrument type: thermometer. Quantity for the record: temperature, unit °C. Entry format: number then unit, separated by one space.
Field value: 6 °C
